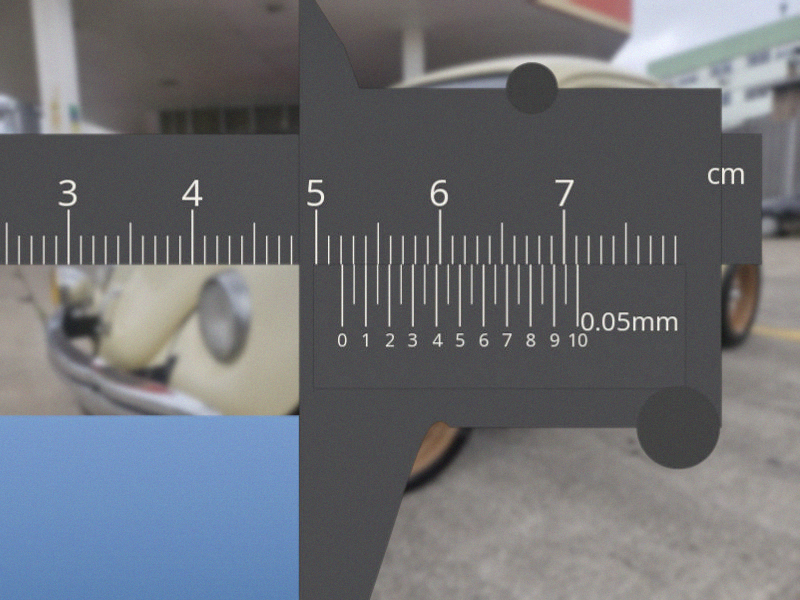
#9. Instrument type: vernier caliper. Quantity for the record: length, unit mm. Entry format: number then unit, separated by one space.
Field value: 52.1 mm
